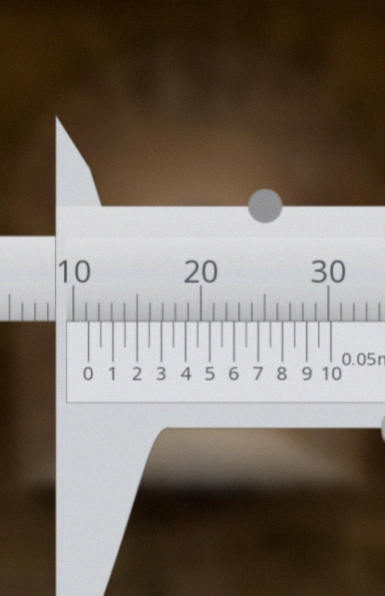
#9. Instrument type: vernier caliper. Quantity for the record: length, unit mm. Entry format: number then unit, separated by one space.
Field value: 11.2 mm
